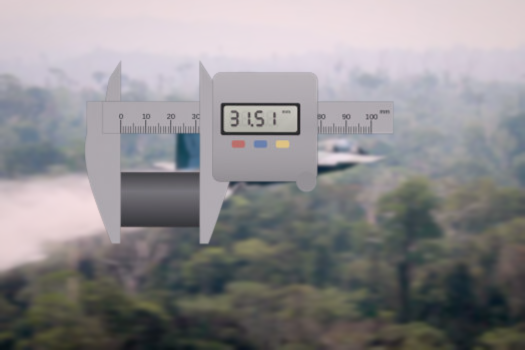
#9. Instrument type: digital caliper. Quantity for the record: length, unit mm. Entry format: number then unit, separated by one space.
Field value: 31.51 mm
